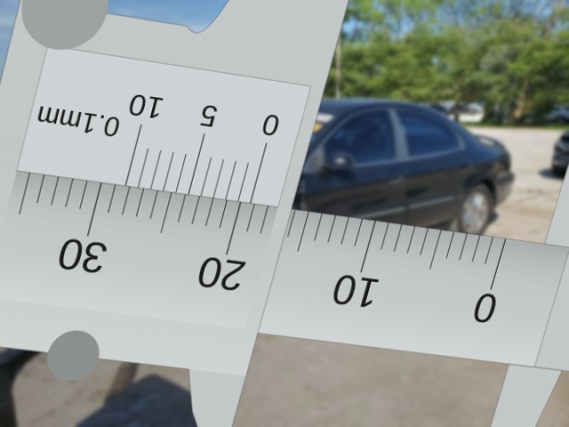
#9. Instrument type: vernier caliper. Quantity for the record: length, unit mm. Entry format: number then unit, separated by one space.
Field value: 19.3 mm
